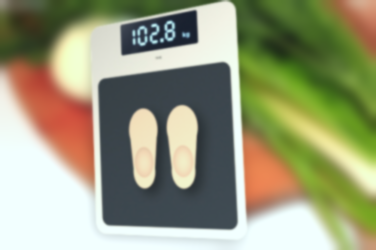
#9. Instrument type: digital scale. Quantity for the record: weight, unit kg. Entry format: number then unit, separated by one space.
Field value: 102.8 kg
